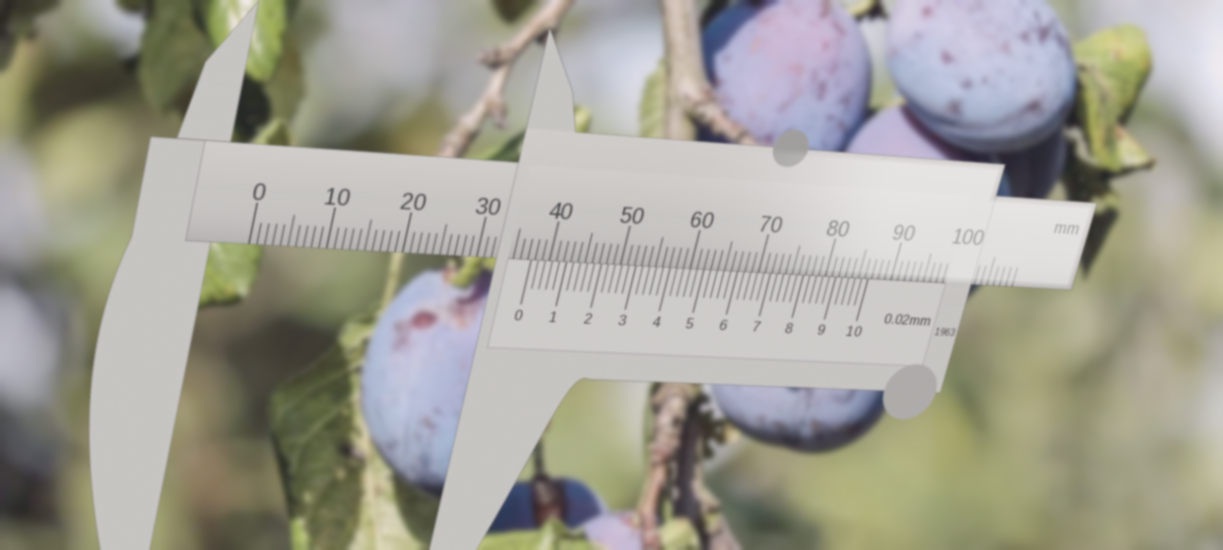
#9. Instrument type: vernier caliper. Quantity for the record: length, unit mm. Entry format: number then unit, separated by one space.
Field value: 37.5 mm
